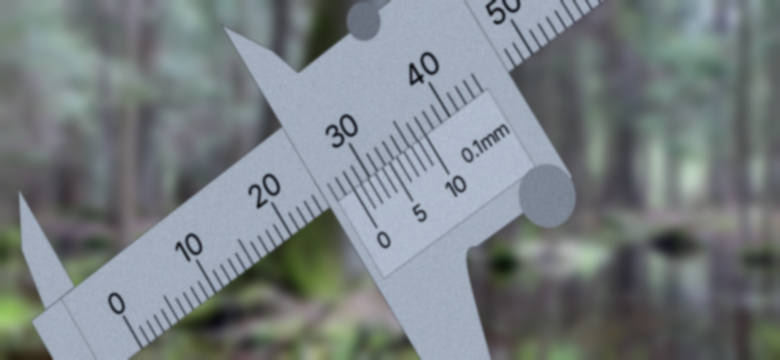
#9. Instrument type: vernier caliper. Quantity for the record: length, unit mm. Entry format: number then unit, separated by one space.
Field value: 28.0 mm
